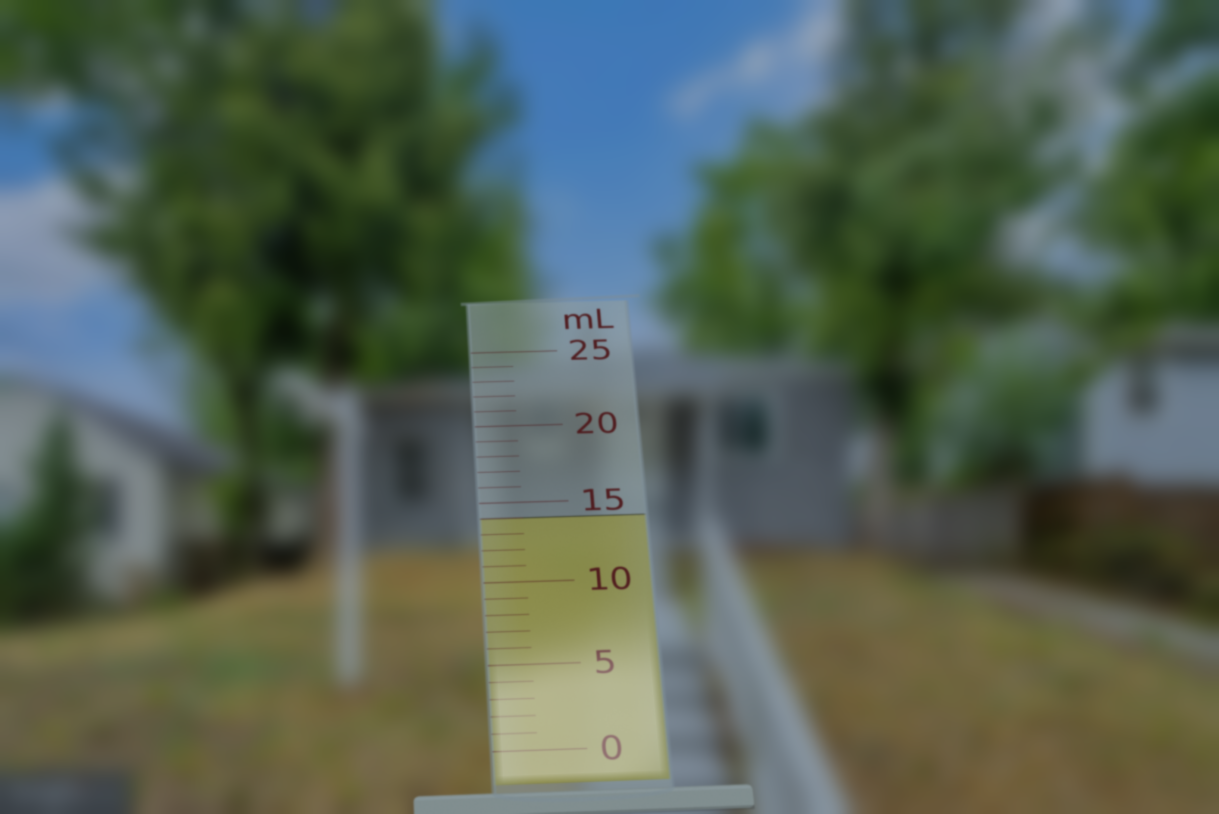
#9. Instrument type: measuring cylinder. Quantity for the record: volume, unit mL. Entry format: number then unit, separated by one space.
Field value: 14 mL
